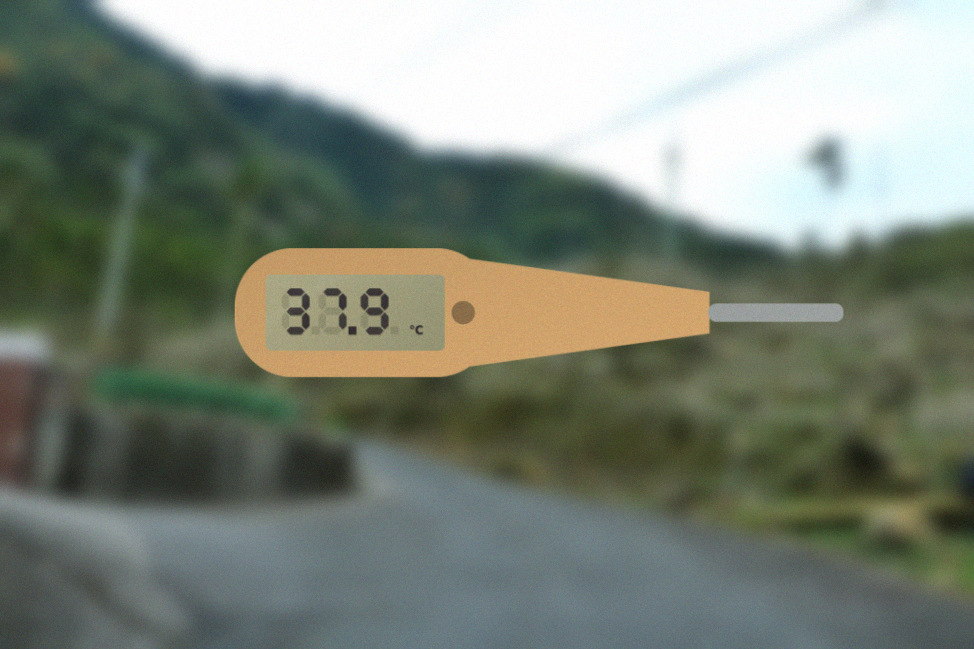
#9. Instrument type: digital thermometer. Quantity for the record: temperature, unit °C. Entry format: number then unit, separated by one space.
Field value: 37.9 °C
